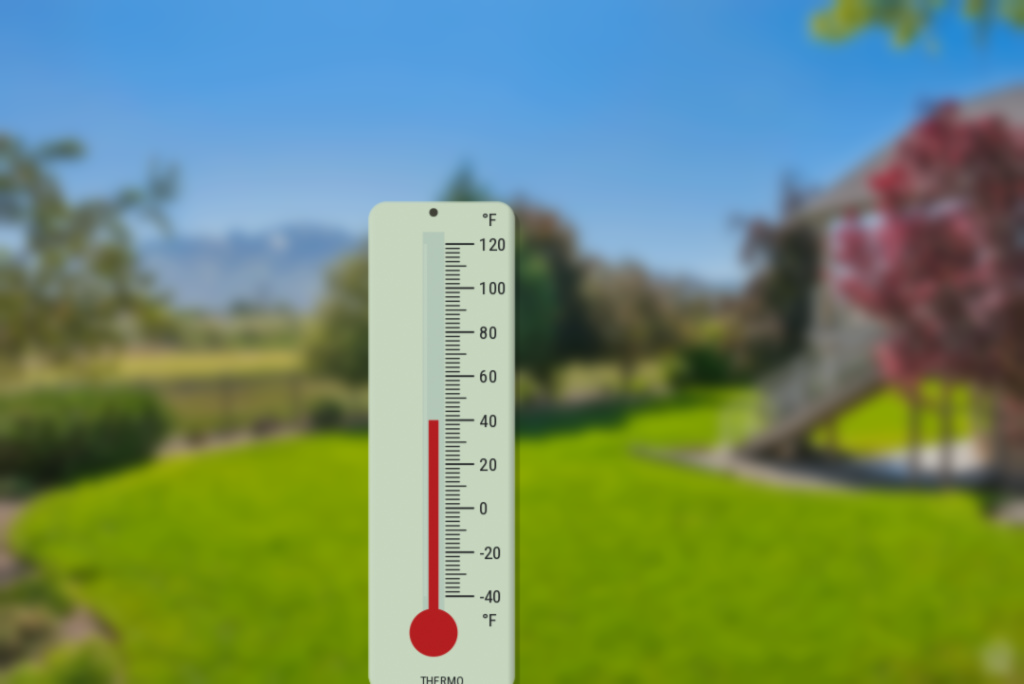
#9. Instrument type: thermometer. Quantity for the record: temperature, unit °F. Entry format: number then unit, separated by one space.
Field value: 40 °F
